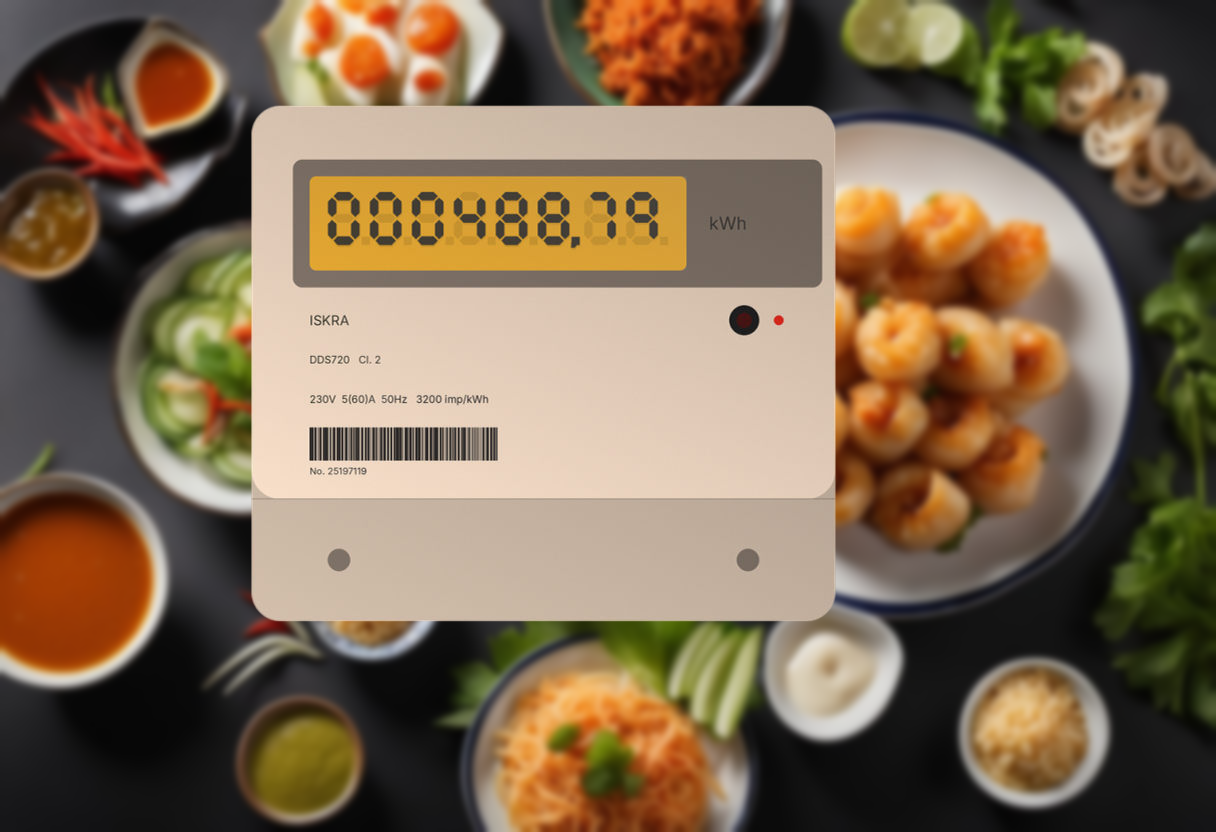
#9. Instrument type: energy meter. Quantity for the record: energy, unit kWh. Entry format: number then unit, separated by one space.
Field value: 488.79 kWh
